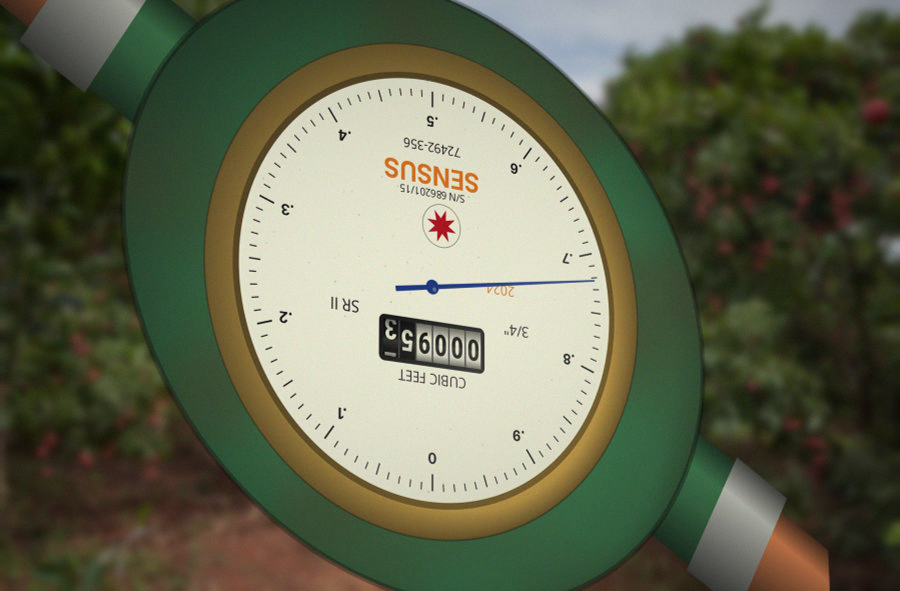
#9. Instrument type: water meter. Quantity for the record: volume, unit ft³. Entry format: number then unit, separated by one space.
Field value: 952.72 ft³
